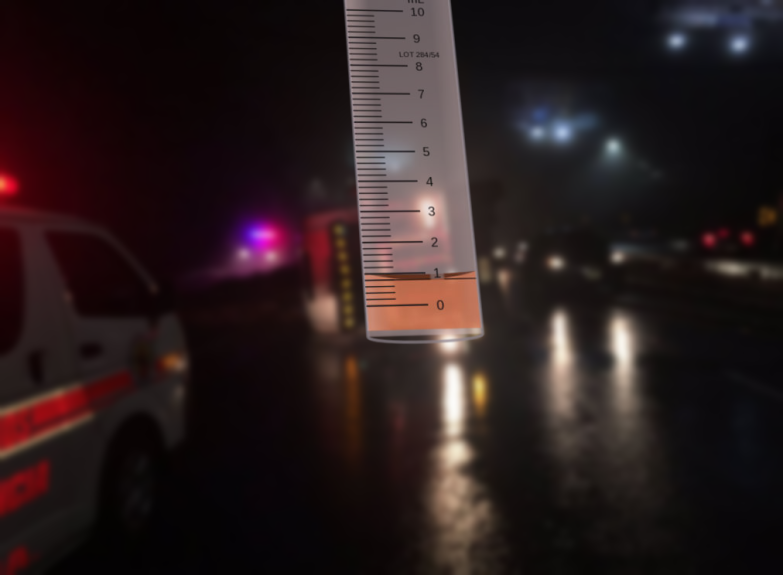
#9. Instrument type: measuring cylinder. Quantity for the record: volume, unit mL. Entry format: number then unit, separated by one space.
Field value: 0.8 mL
